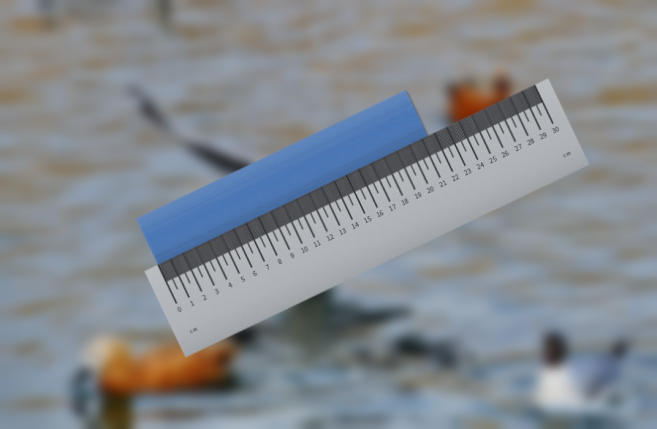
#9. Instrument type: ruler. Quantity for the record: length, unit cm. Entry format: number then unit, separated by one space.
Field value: 21.5 cm
